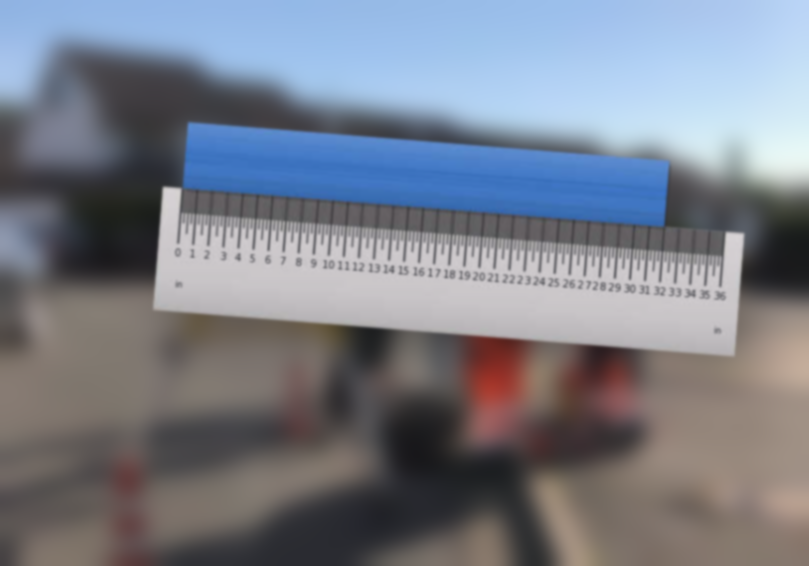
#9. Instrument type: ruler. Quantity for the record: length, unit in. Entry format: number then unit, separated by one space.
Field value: 32 in
